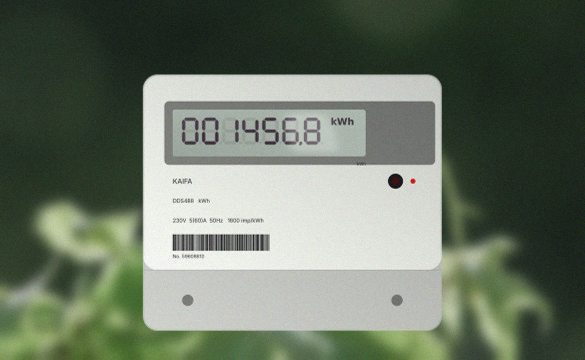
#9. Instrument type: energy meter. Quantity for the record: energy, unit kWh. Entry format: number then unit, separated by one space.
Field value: 1456.8 kWh
